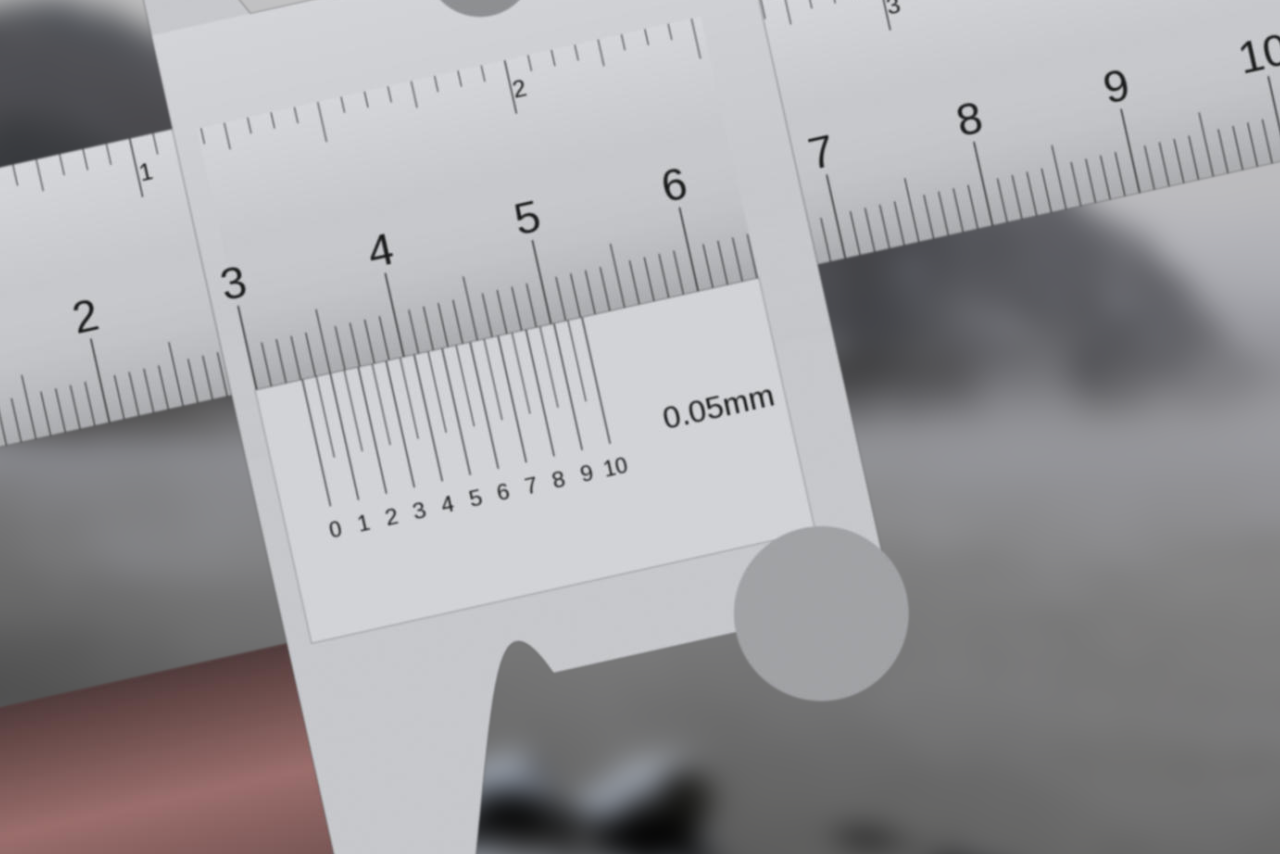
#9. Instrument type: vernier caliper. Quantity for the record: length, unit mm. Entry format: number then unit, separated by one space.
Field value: 33.1 mm
